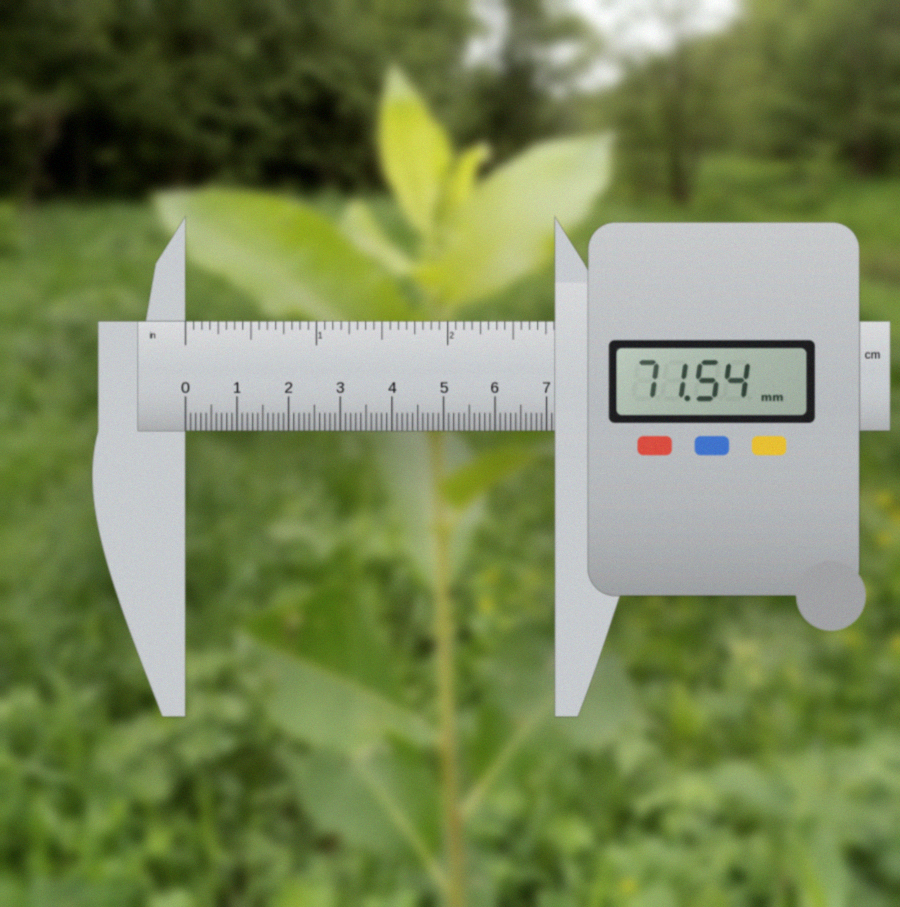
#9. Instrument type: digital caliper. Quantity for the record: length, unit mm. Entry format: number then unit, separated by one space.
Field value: 71.54 mm
